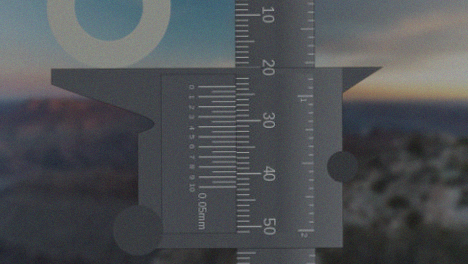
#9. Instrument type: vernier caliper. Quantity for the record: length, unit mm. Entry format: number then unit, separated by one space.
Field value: 23.5 mm
